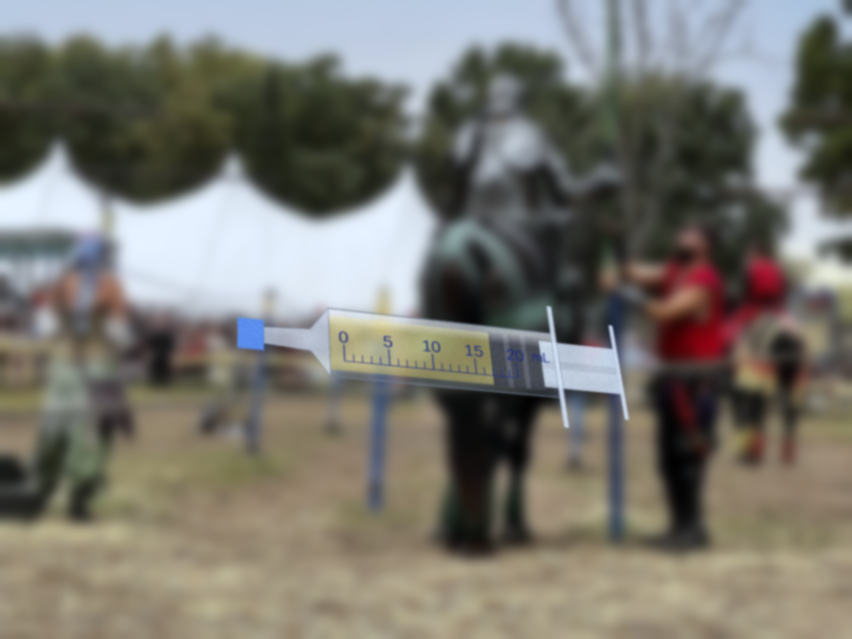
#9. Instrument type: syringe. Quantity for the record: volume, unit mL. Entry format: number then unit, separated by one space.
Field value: 17 mL
